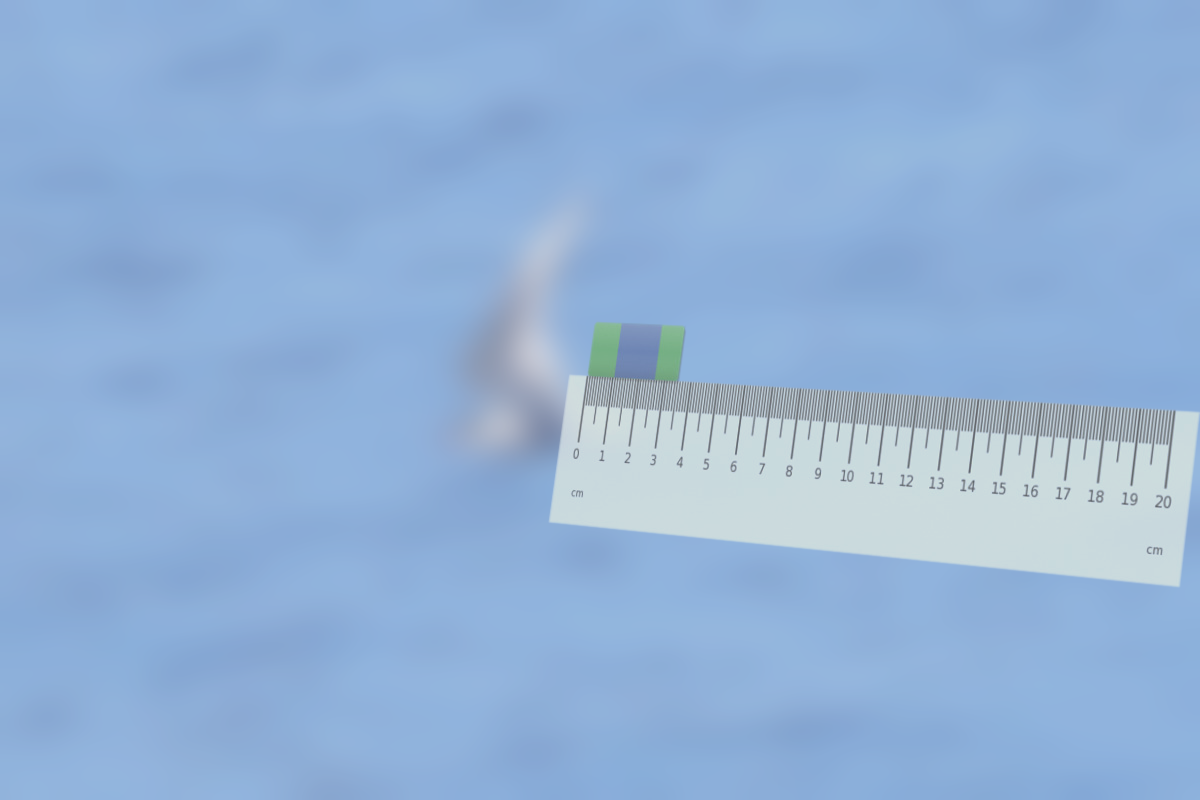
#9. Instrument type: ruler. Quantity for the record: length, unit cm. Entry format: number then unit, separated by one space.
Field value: 3.5 cm
